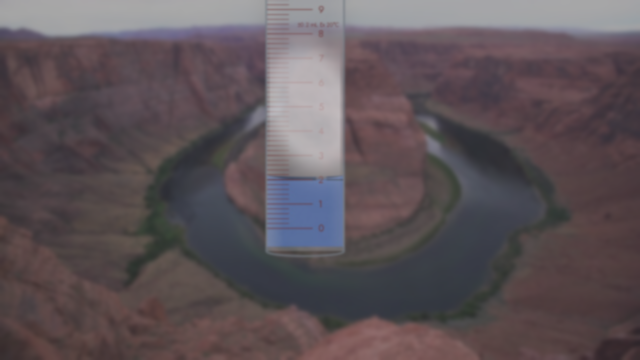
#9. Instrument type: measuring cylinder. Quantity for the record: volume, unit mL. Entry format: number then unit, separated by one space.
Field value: 2 mL
